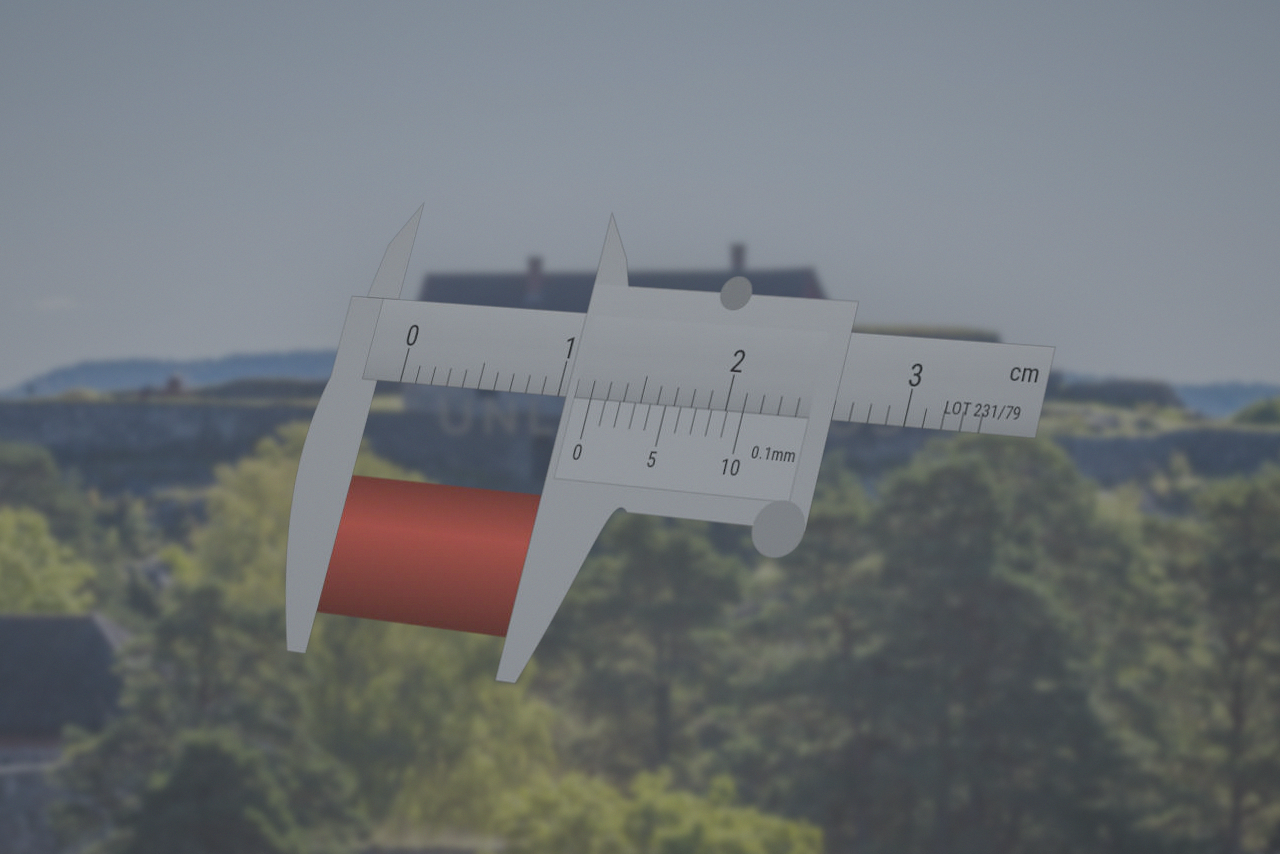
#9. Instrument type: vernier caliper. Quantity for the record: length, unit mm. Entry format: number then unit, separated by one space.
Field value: 12.0 mm
